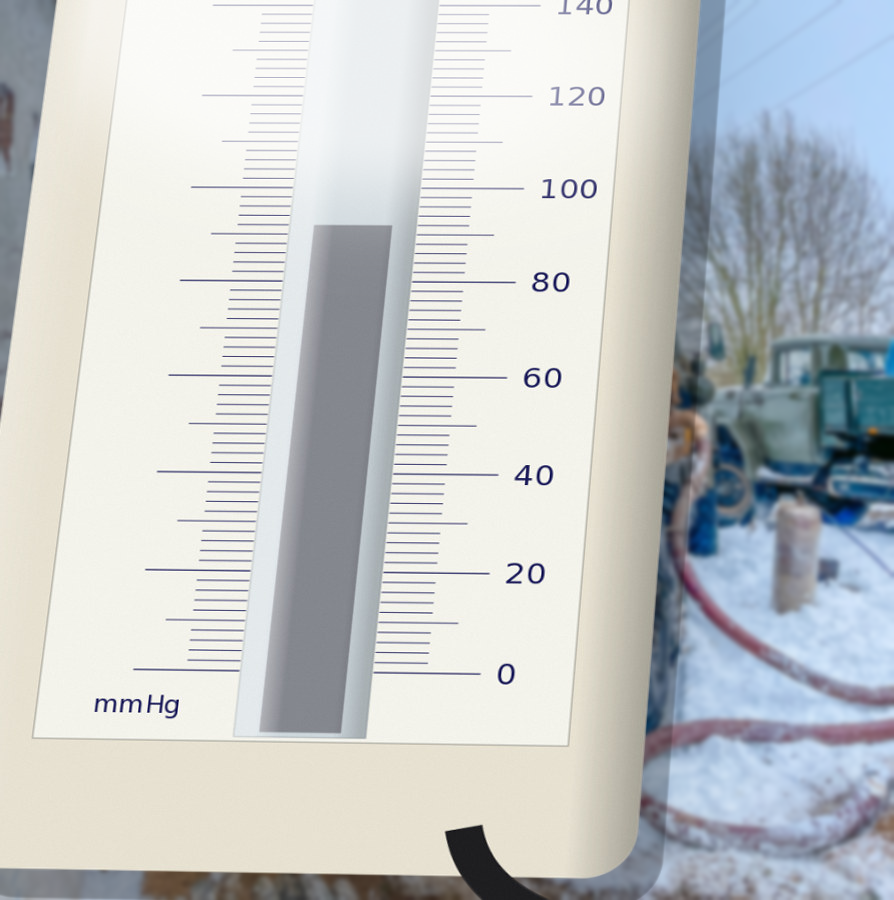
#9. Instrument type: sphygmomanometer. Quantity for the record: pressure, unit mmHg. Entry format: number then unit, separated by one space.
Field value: 92 mmHg
